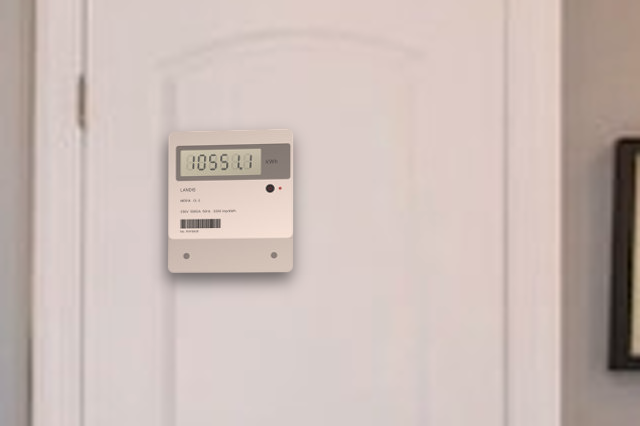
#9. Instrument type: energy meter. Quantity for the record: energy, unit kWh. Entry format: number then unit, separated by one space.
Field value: 10551.1 kWh
